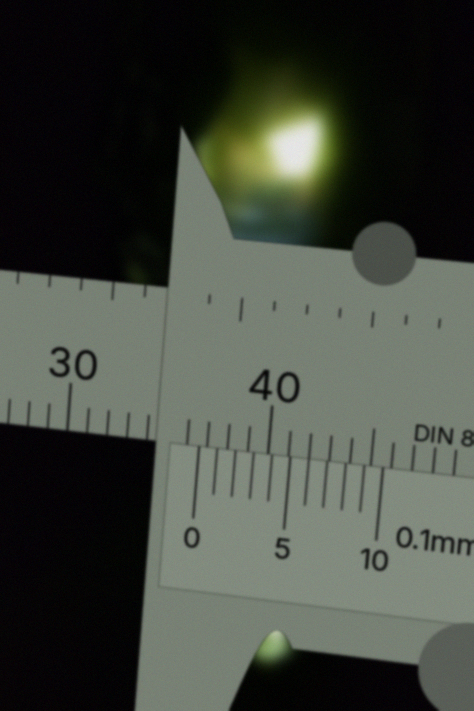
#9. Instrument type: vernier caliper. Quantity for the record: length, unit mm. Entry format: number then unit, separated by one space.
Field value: 36.6 mm
